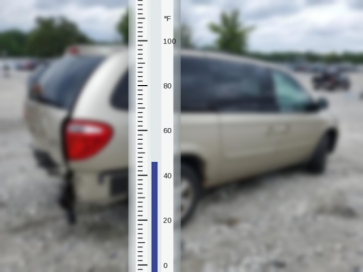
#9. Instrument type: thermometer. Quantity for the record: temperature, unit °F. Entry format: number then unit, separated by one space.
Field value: 46 °F
